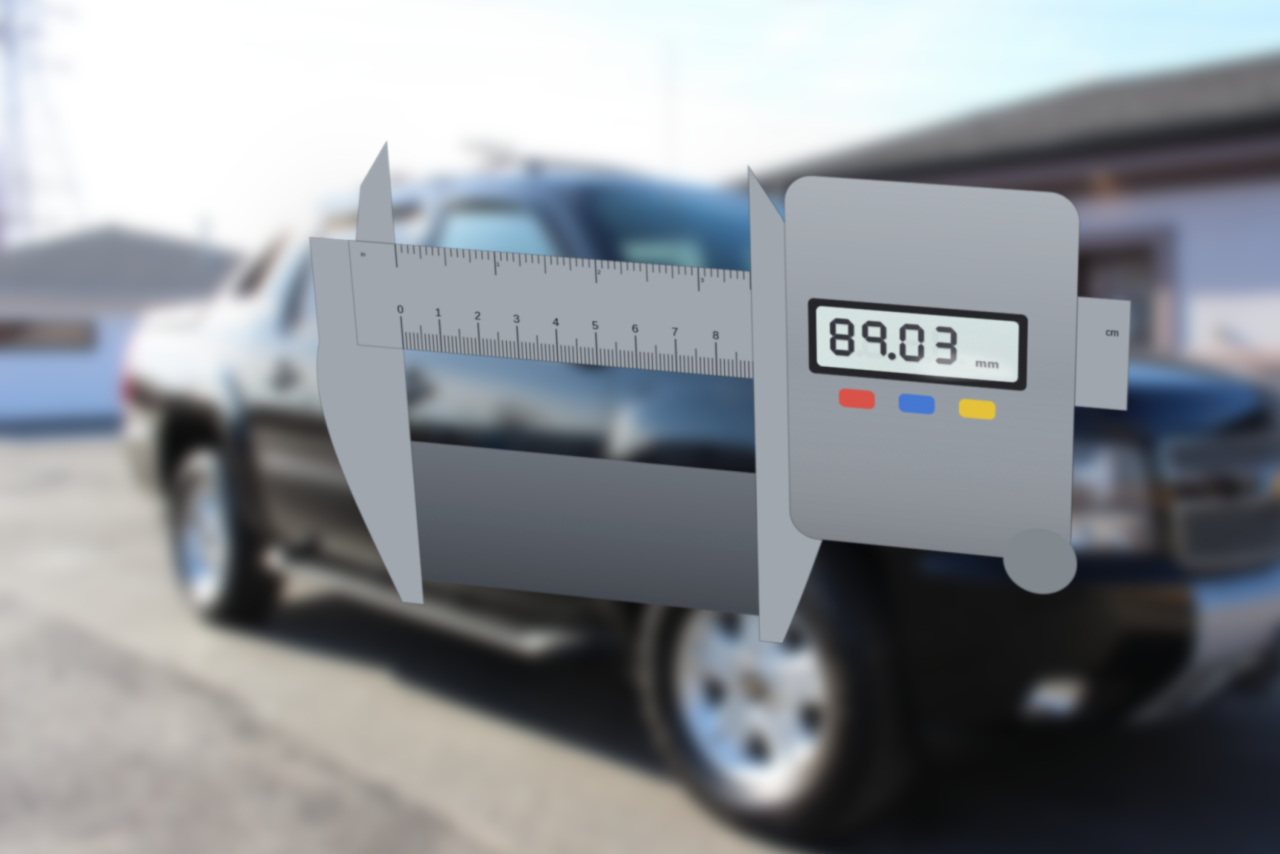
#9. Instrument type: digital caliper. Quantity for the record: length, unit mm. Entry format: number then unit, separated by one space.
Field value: 89.03 mm
